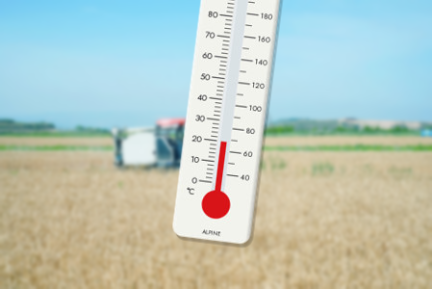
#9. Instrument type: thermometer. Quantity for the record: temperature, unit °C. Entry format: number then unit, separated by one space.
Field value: 20 °C
